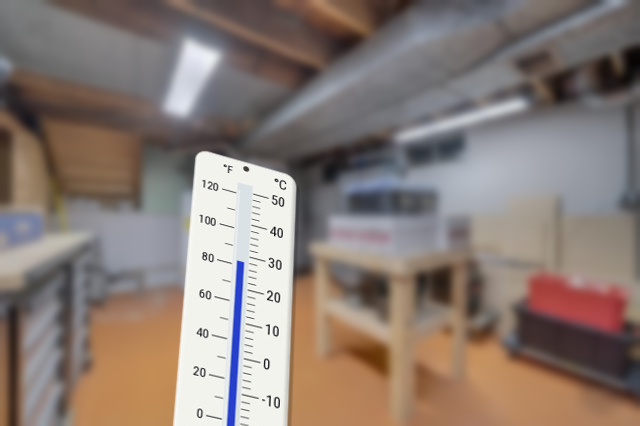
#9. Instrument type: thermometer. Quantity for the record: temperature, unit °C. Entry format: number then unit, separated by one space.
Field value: 28 °C
